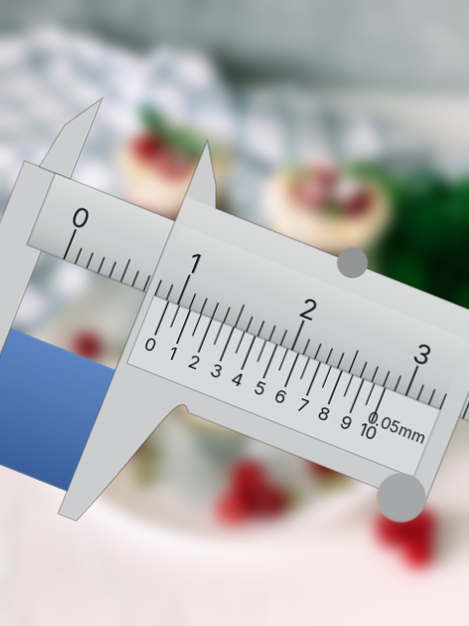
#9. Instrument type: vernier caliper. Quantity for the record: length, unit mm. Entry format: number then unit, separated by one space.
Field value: 9.2 mm
